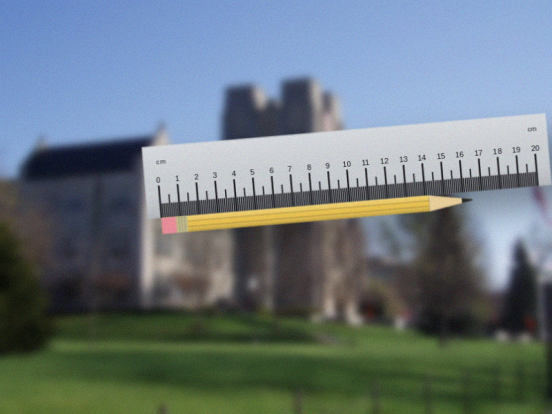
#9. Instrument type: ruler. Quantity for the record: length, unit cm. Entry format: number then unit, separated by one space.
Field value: 16.5 cm
